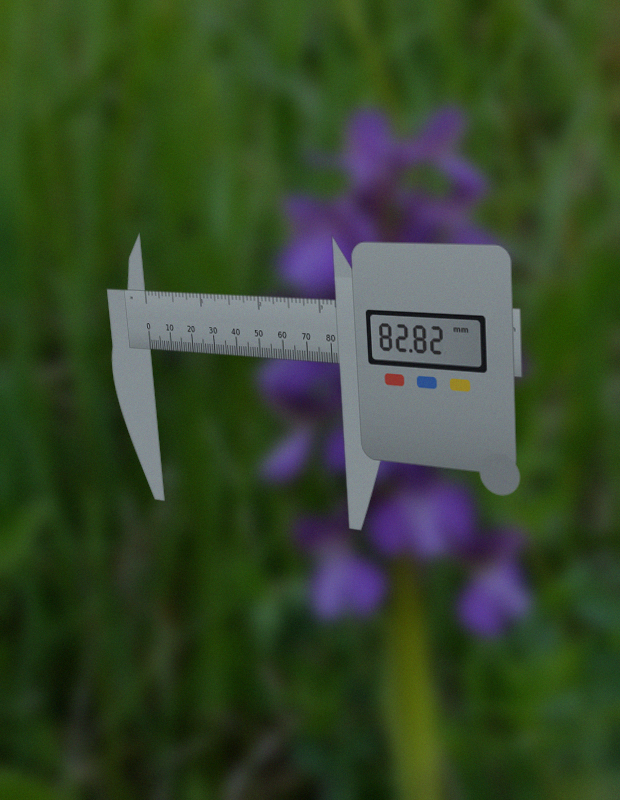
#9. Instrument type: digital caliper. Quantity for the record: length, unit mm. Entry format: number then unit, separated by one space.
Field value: 82.82 mm
